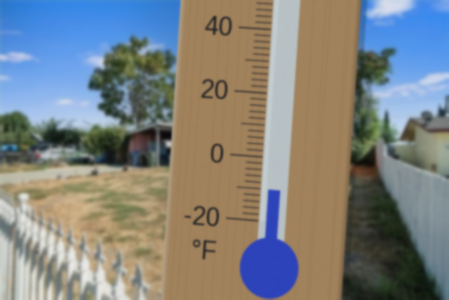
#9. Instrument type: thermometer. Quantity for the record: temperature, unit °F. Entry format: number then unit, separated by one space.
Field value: -10 °F
